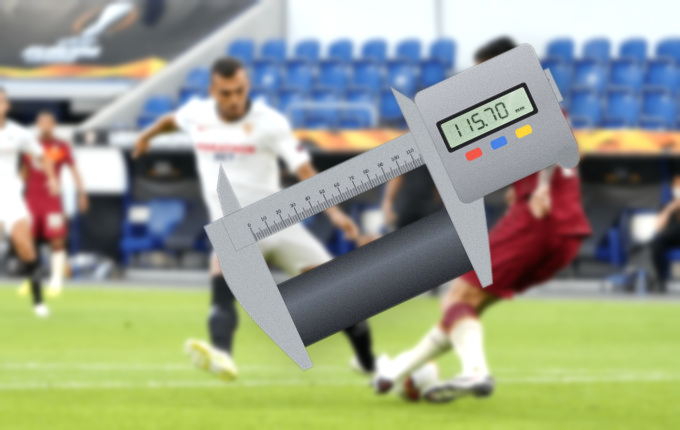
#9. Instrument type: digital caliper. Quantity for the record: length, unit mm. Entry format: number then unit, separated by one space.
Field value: 115.70 mm
